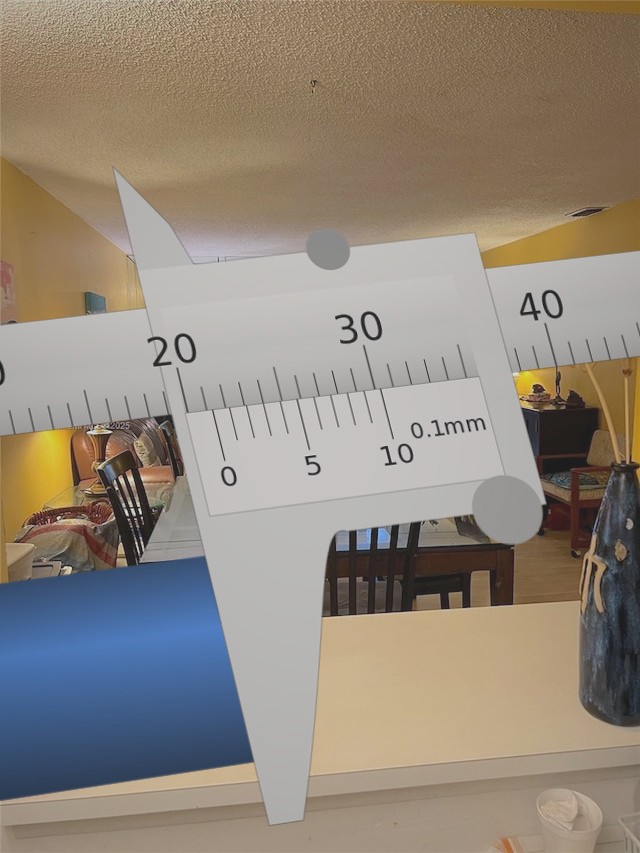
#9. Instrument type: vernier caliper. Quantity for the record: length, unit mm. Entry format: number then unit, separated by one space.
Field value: 21.3 mm
